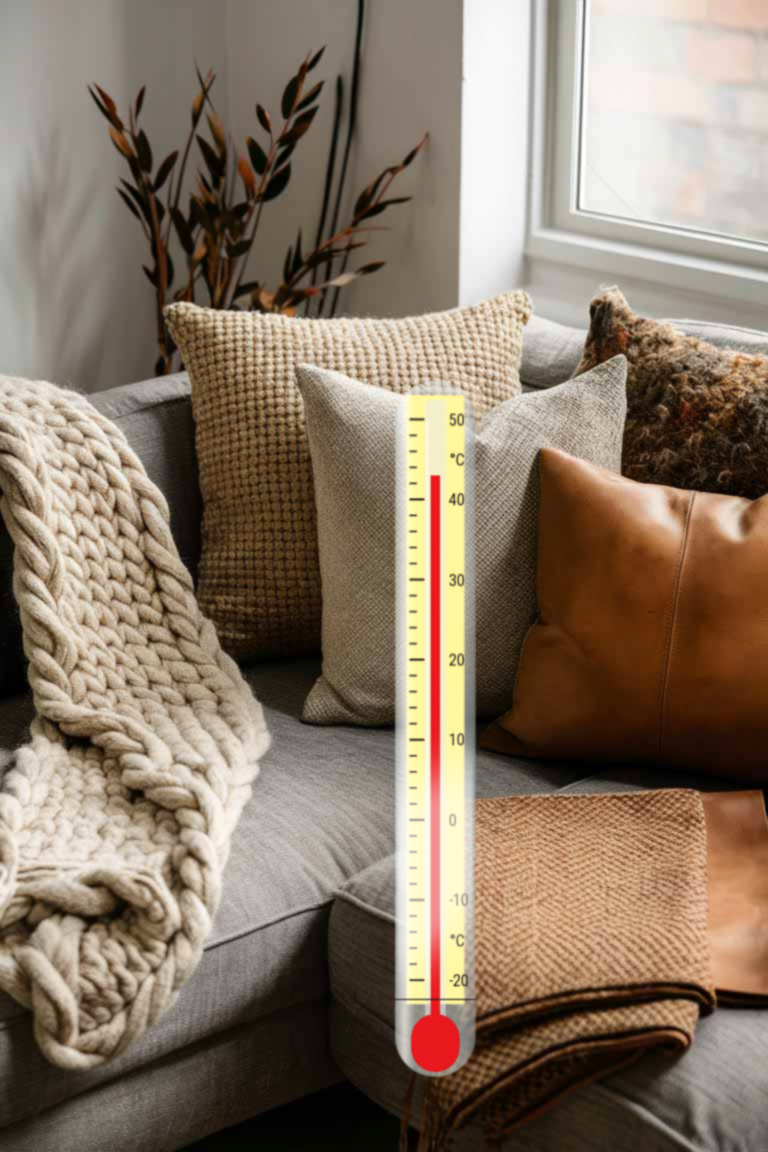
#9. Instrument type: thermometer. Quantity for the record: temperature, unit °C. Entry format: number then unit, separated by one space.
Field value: 43 °C
